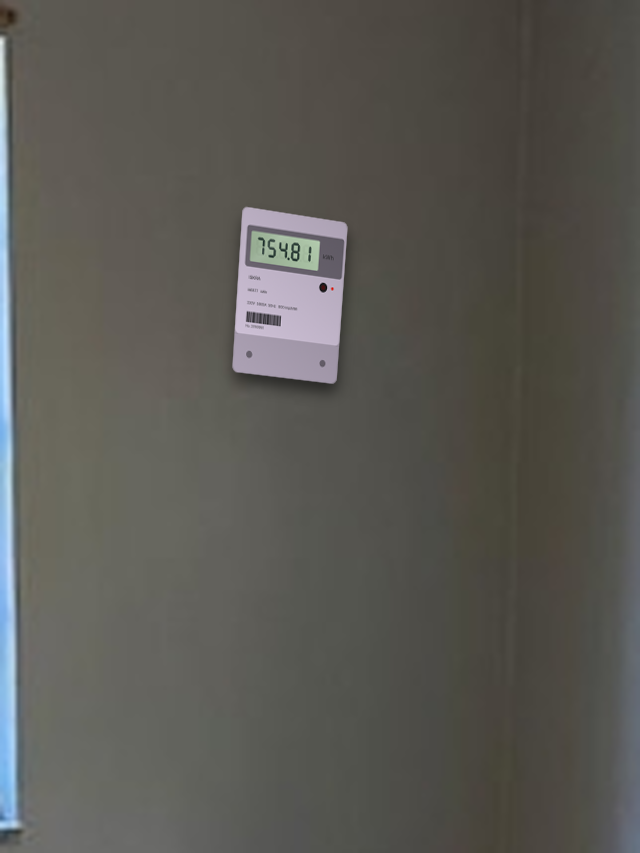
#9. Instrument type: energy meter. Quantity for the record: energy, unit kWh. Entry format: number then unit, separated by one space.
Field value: 754.81 kWh
